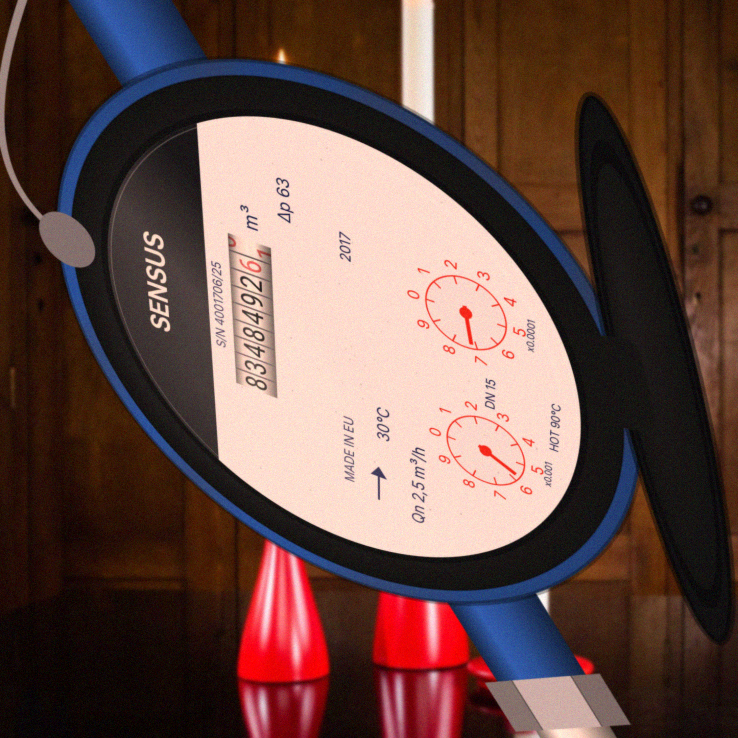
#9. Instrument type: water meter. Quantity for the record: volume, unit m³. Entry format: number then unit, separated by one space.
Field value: 8348492.6057 m³
